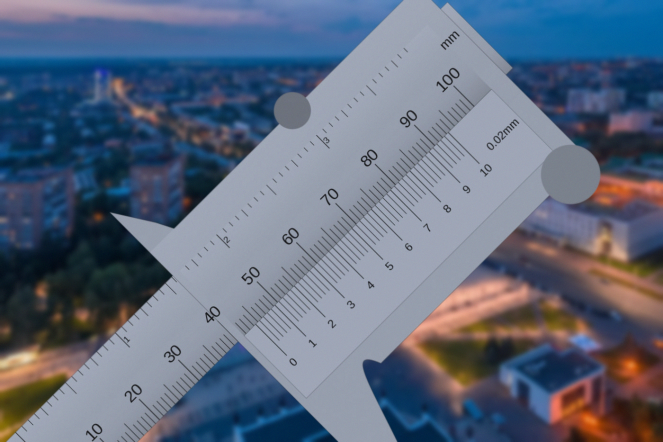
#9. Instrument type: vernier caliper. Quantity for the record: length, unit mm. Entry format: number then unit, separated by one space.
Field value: 44.4 mm
